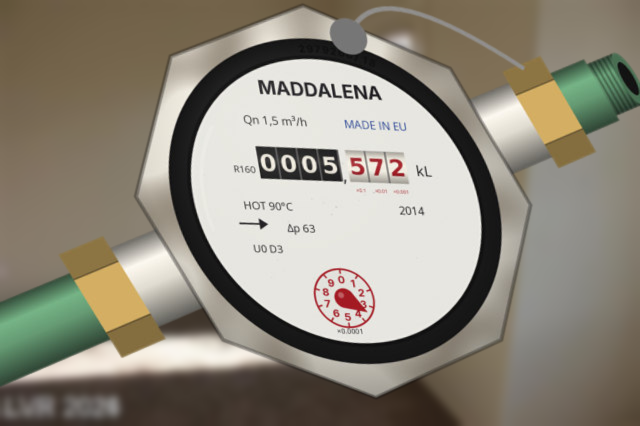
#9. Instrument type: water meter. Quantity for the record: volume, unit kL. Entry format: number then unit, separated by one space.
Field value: 5.5723 kL
